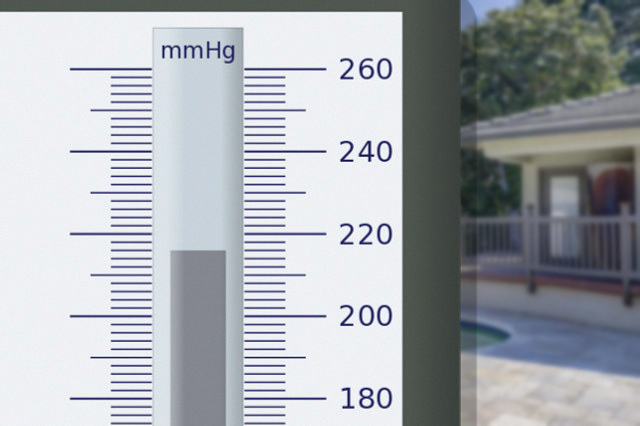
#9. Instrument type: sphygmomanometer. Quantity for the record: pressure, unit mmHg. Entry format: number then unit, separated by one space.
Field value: 216 mmHg
